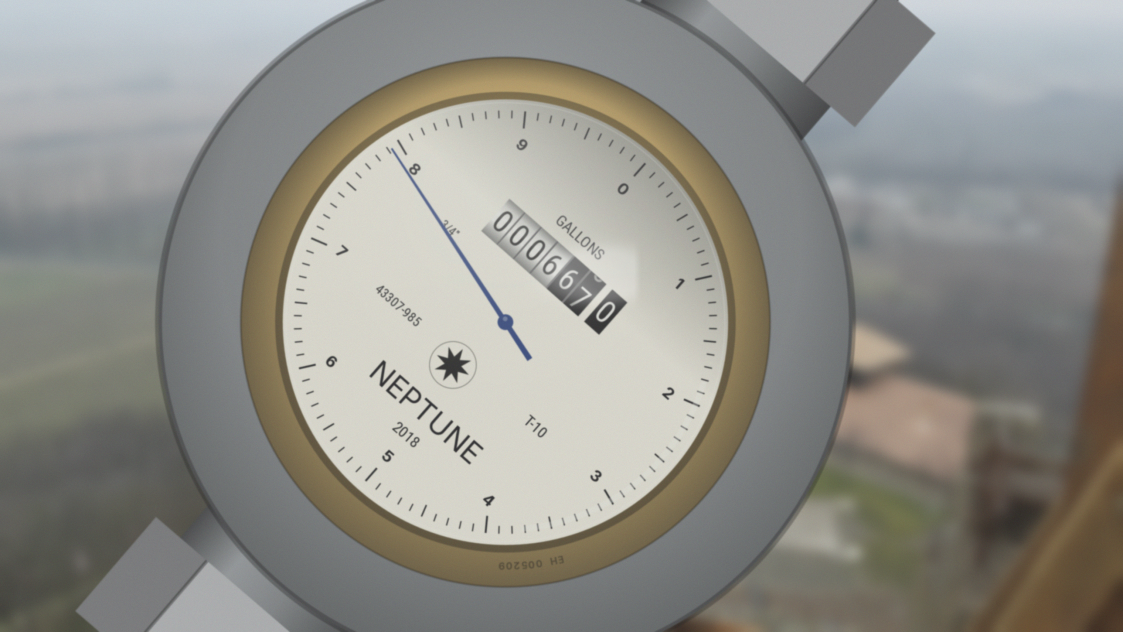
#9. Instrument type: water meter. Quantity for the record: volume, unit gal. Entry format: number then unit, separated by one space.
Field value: 6667.9 gal
